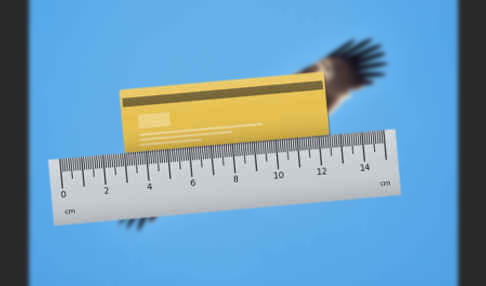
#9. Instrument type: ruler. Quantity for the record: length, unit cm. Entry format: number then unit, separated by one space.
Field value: 9.5 cm
